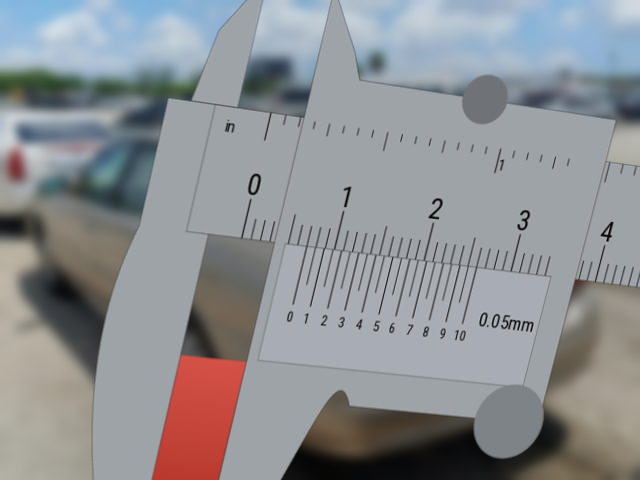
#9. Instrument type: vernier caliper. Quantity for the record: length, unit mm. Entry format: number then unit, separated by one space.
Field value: 7.0 mm
